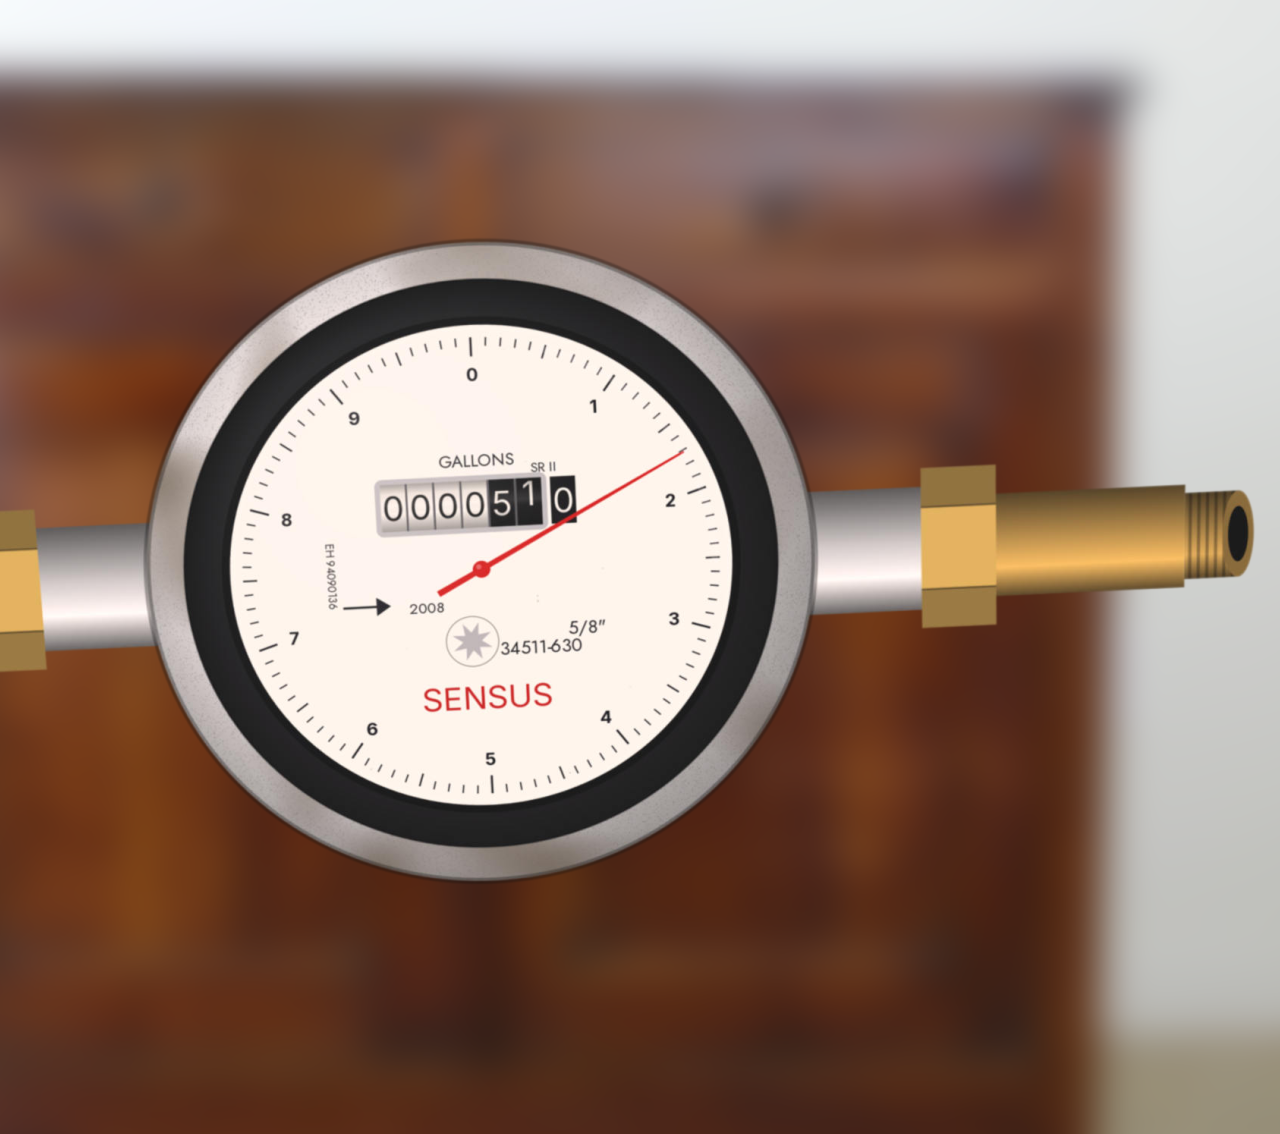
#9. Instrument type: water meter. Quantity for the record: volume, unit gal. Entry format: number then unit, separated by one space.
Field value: 511.7 gal
